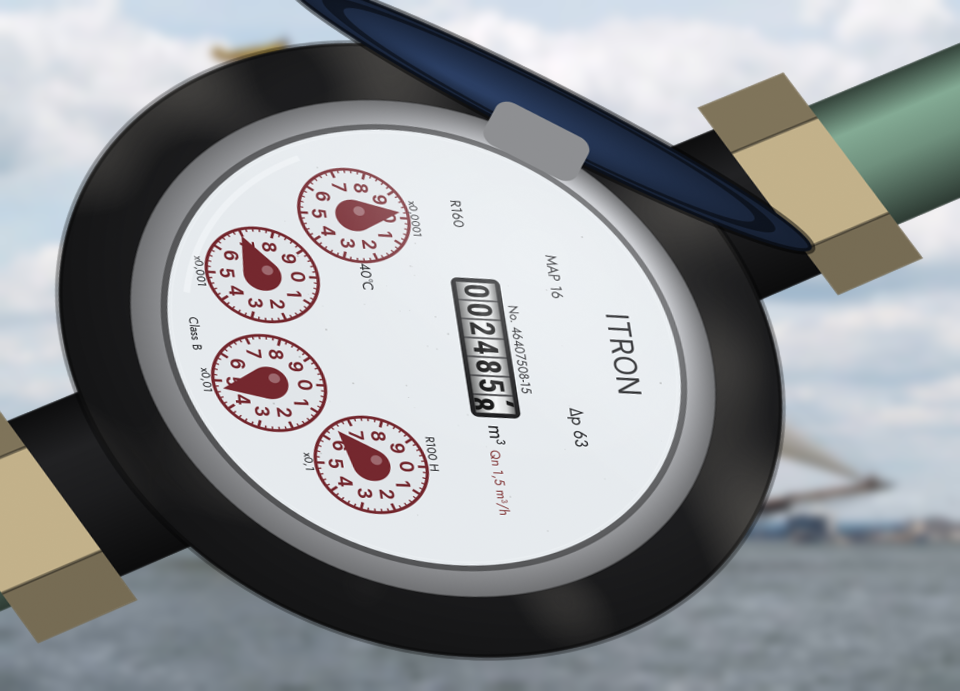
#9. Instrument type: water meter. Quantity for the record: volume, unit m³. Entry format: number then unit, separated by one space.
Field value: 24857.6469 m³
